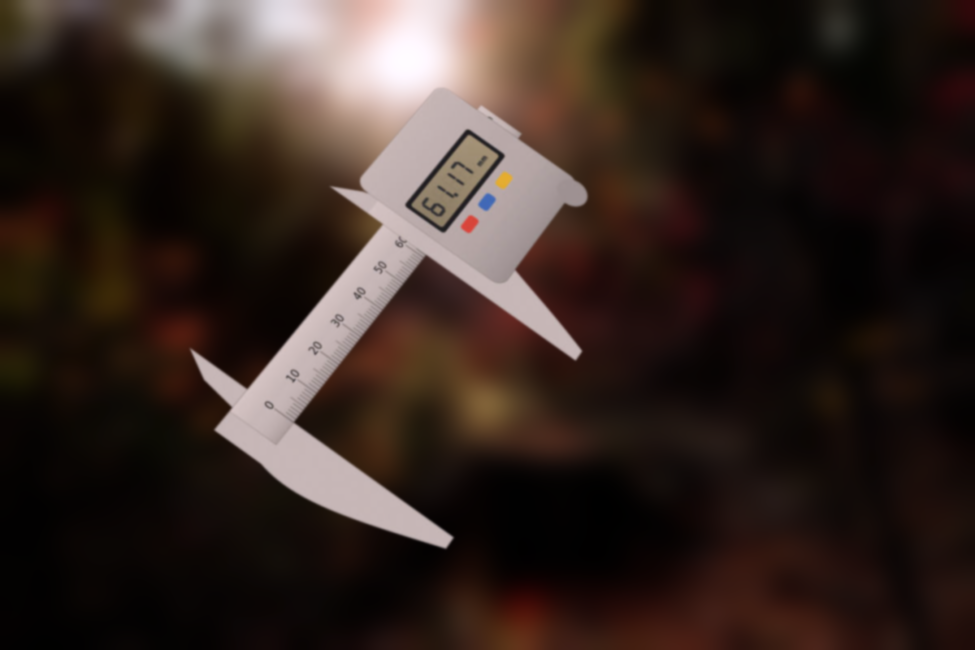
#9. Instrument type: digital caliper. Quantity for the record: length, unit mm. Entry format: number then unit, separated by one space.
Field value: 61.17 mm
